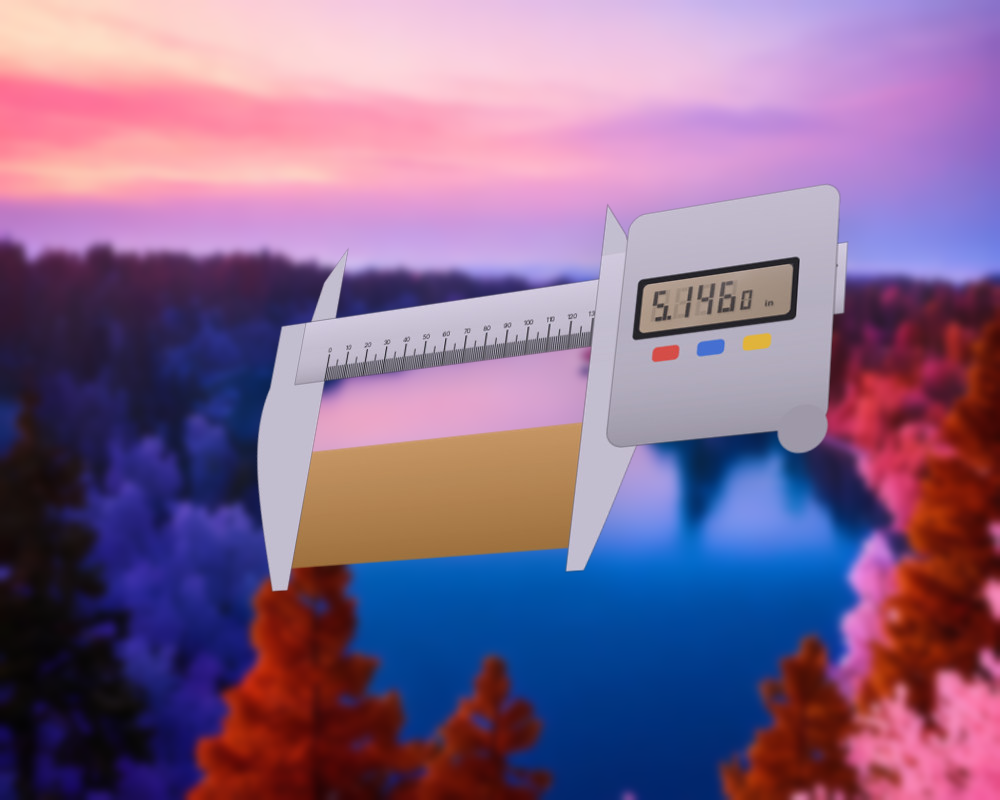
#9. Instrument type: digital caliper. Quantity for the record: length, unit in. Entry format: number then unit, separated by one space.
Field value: 5.1460 in
